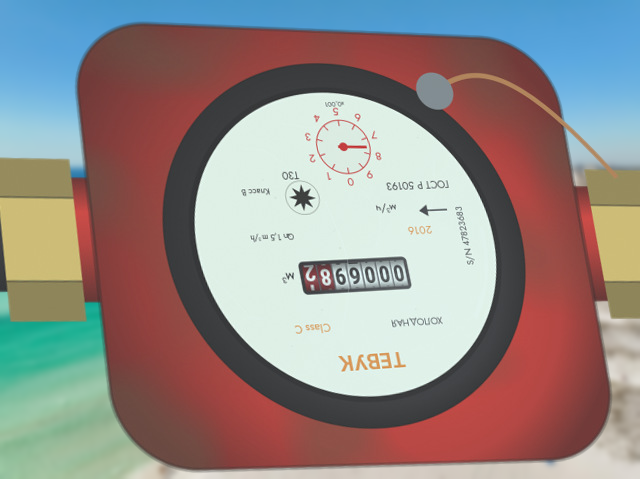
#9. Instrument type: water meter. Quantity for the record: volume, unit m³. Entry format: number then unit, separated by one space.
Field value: 69.817 m³
